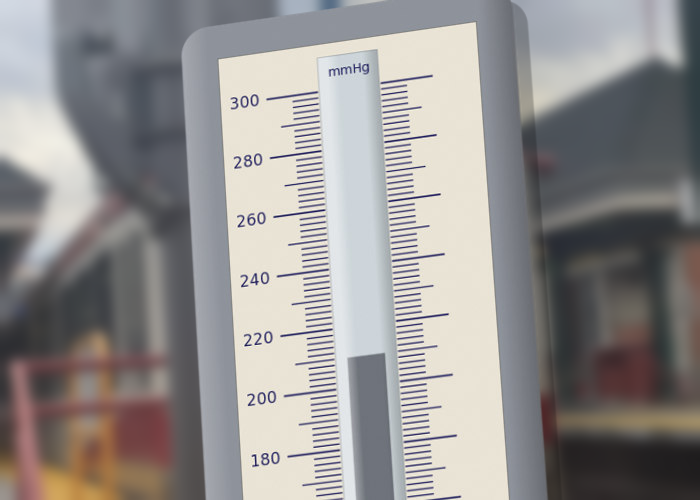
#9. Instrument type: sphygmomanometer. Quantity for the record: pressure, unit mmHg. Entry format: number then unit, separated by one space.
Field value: 210 mmHg
